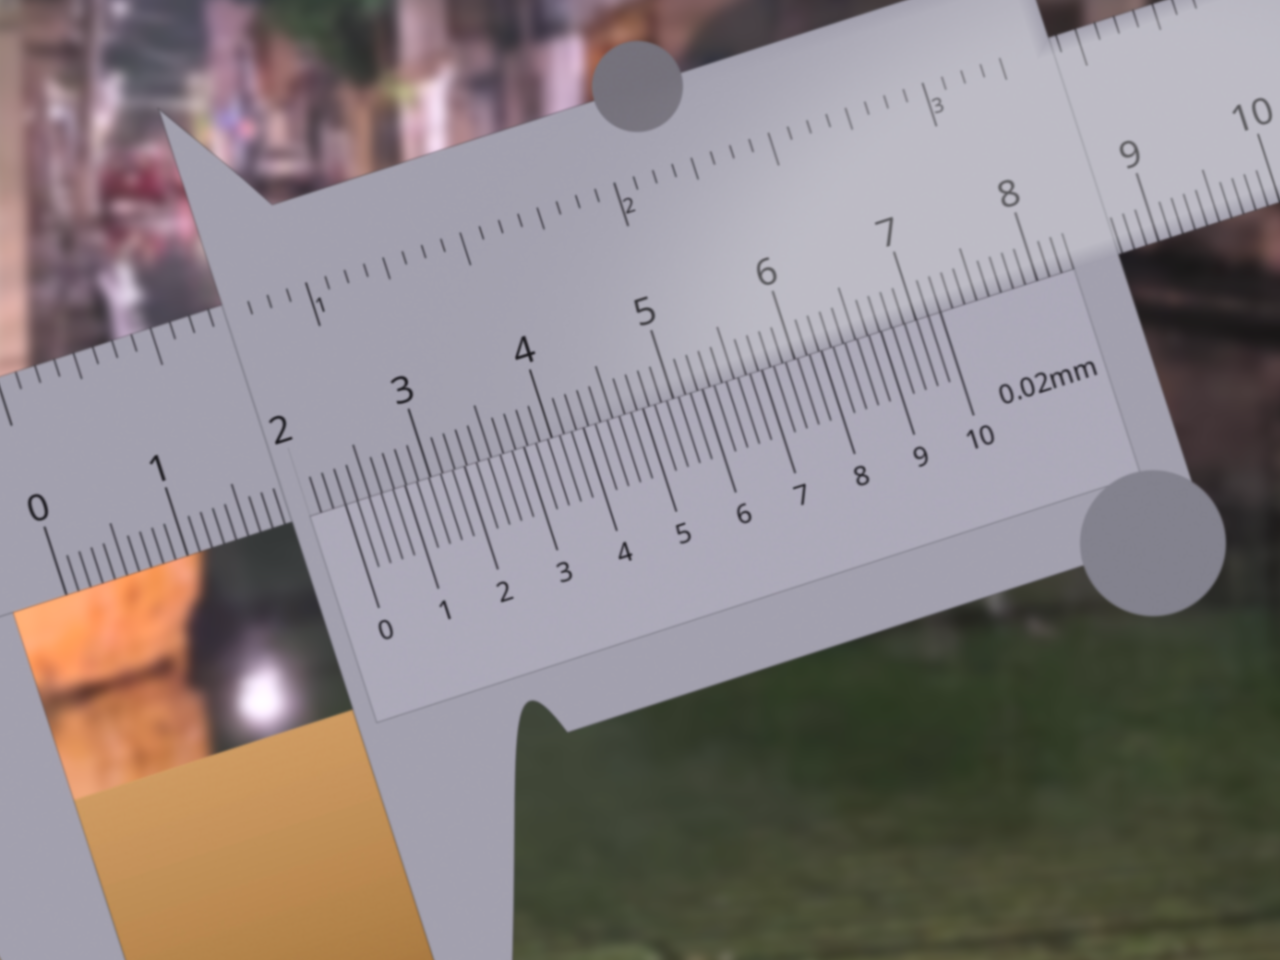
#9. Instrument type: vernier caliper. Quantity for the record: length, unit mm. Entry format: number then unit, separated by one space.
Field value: 23.0 mm
